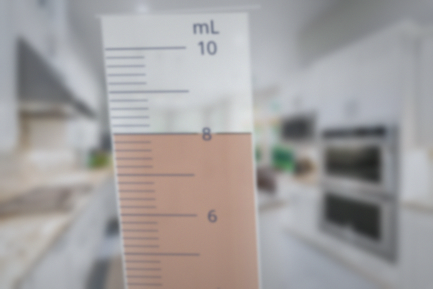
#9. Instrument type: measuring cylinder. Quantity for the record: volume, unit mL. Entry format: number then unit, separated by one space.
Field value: 8 mL
